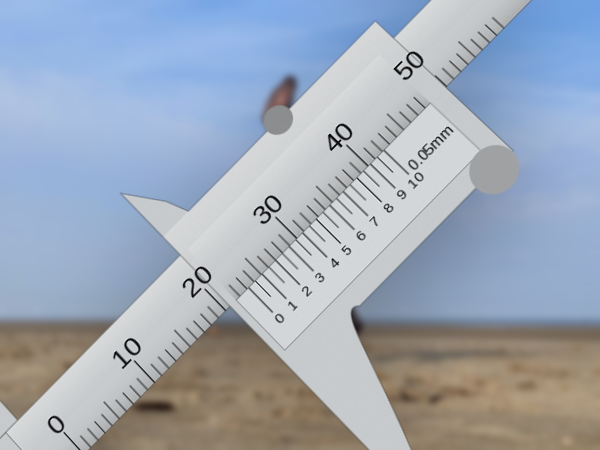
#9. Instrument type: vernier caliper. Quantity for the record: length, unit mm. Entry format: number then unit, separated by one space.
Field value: 23.2 mm
